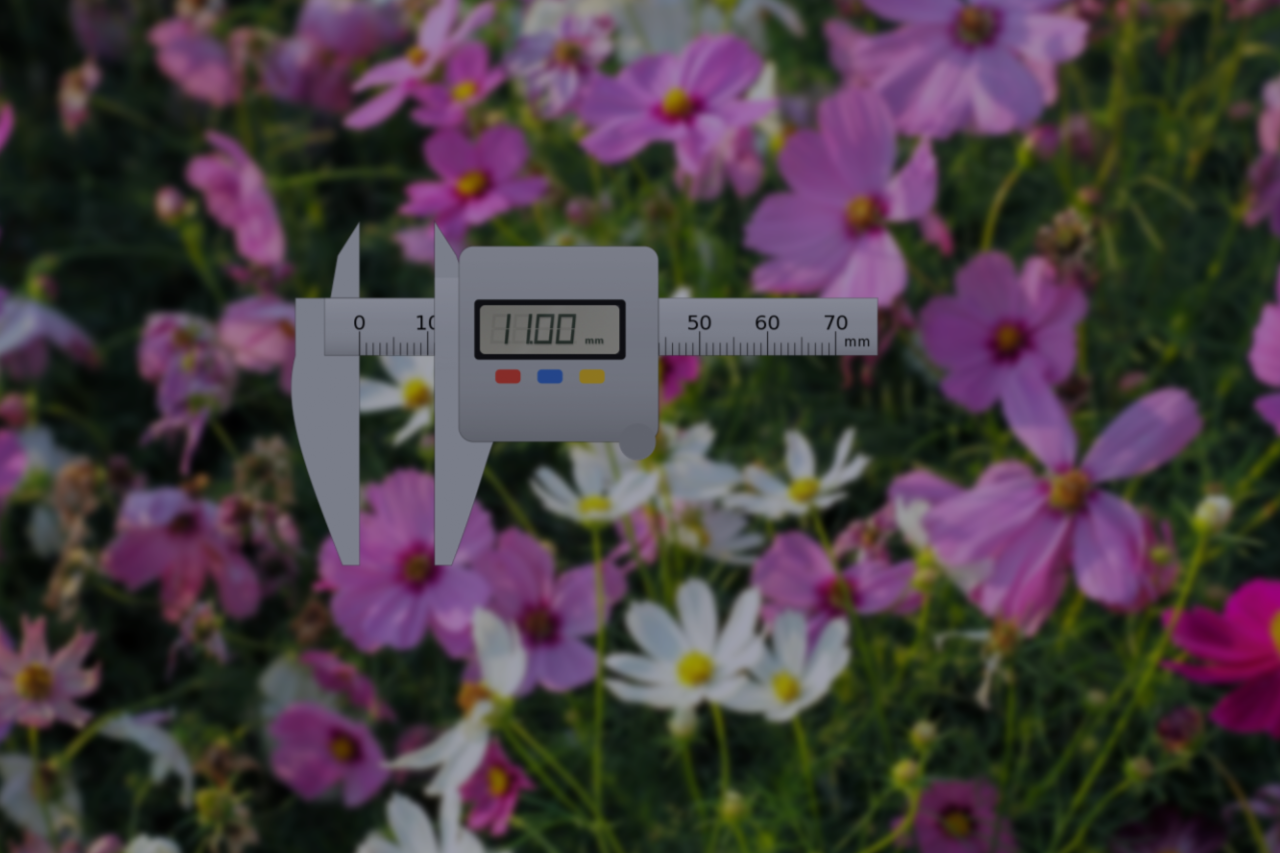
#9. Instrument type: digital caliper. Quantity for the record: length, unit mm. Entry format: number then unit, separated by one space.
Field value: 11.00 mm
